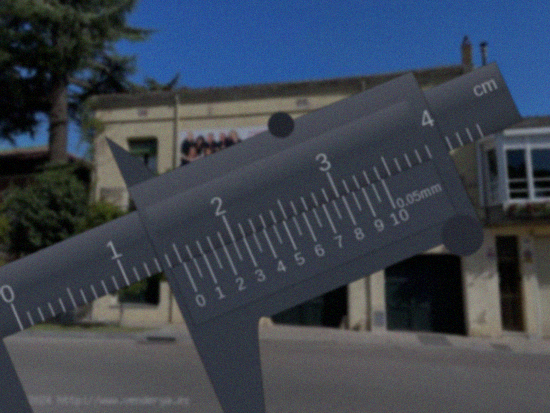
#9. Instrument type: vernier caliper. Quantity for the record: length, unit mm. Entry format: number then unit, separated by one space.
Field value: 15.2 mm
